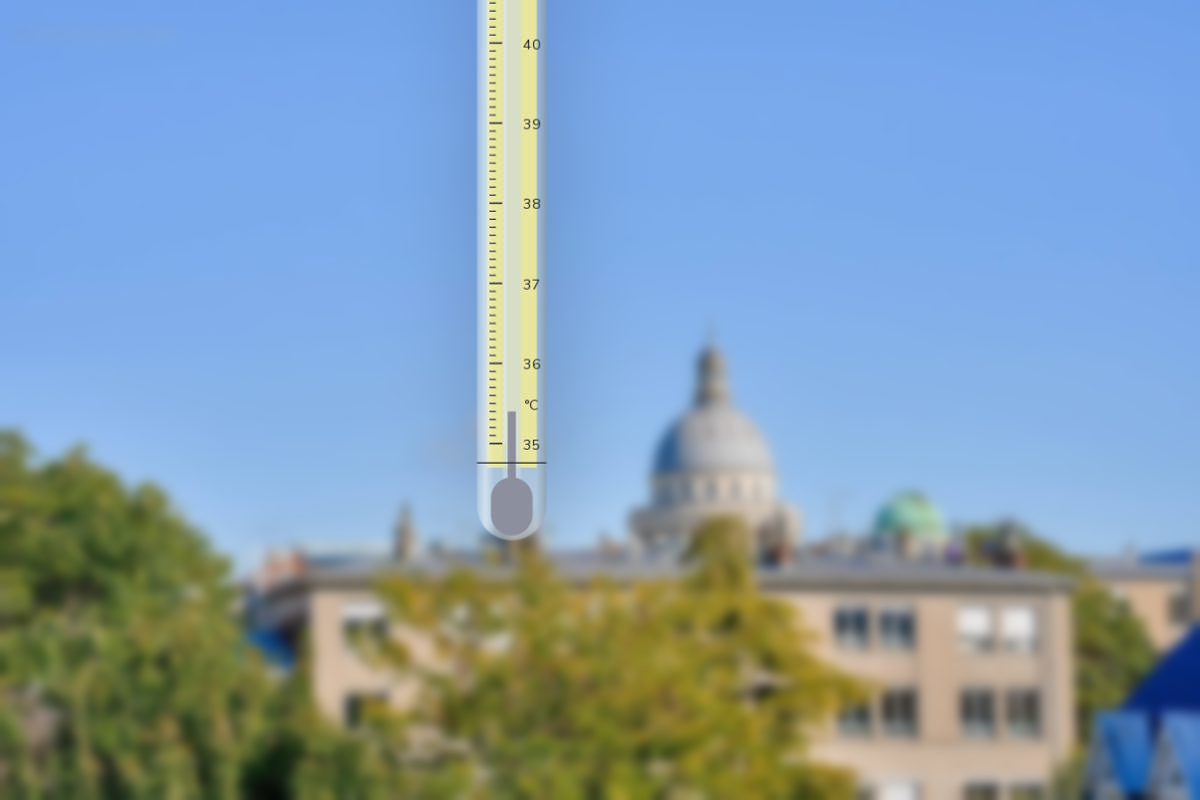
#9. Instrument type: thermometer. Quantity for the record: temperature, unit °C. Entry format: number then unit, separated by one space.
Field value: 35.4 °C
